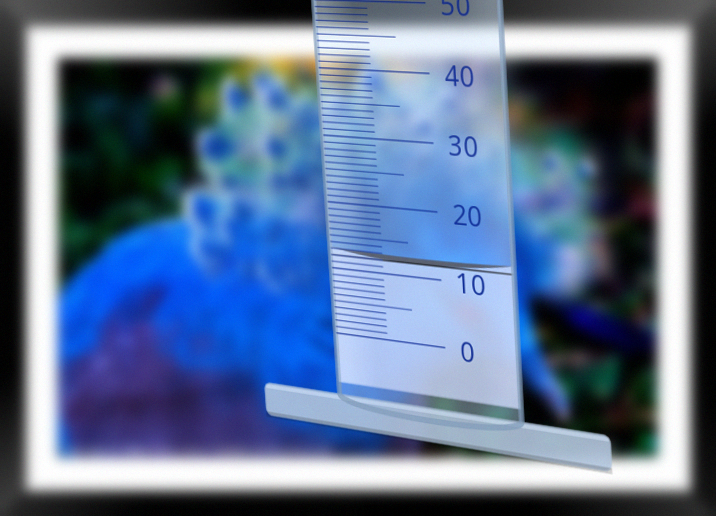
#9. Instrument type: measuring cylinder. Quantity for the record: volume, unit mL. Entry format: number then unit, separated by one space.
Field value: 12 mL
